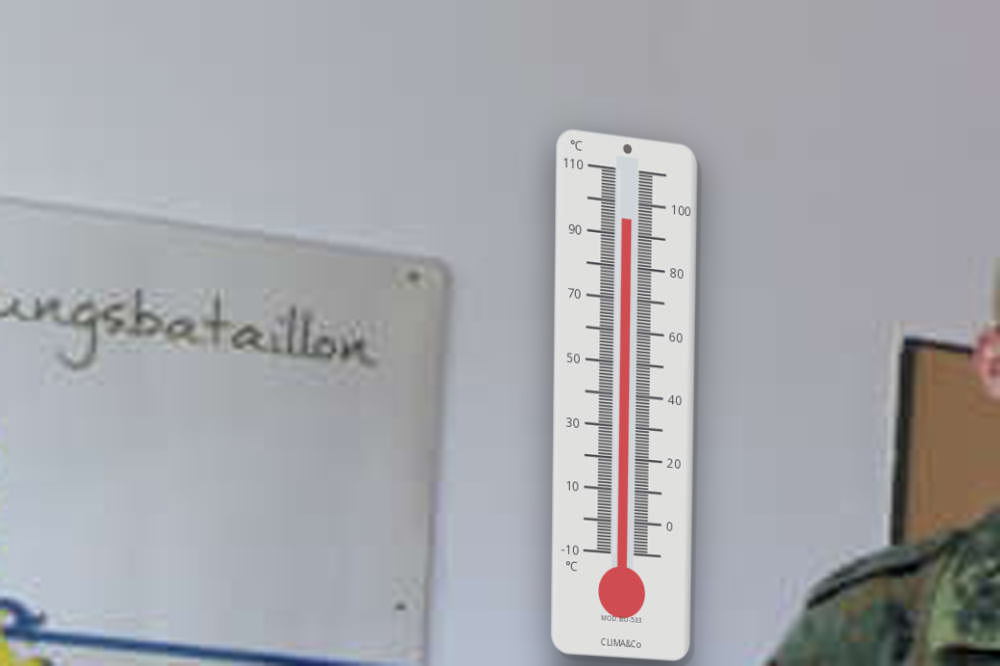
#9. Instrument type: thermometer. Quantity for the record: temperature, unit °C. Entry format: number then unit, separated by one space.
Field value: 95 °C
